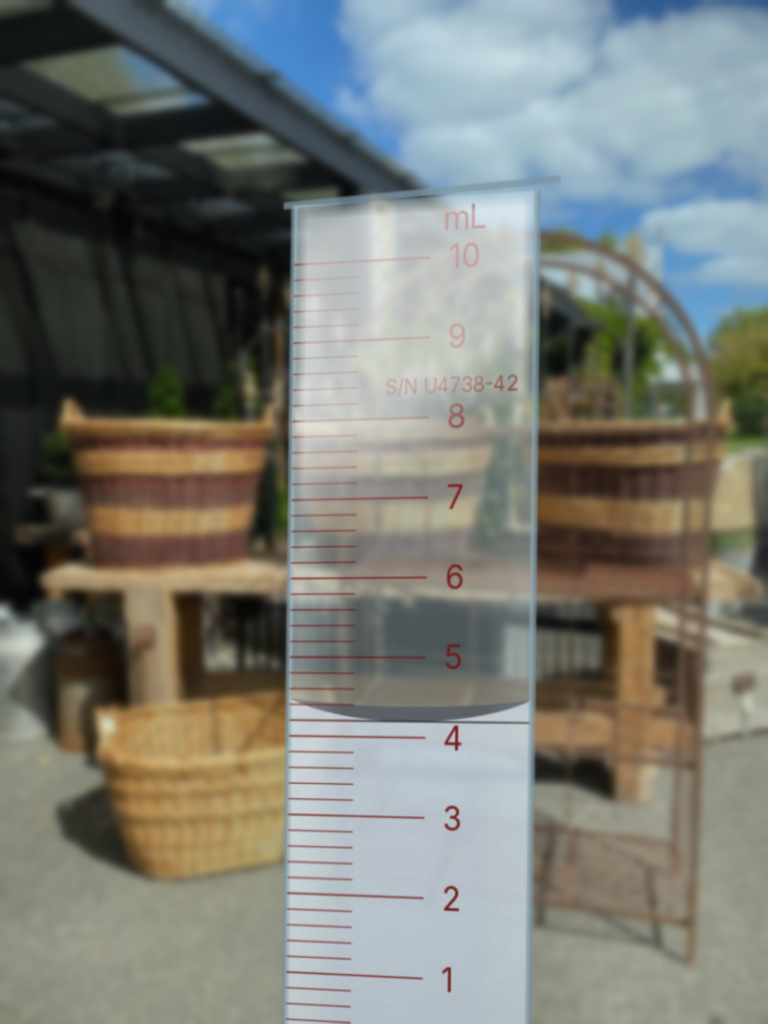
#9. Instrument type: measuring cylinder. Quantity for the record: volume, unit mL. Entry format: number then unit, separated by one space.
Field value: 4.2 mL
